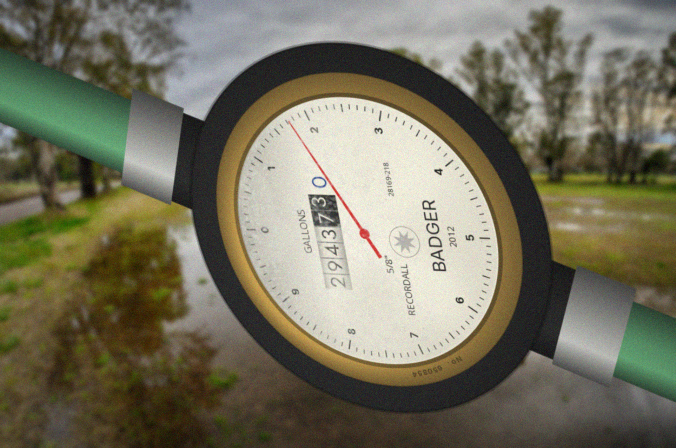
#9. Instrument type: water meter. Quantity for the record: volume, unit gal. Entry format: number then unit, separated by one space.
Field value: 2943731.7 gal
